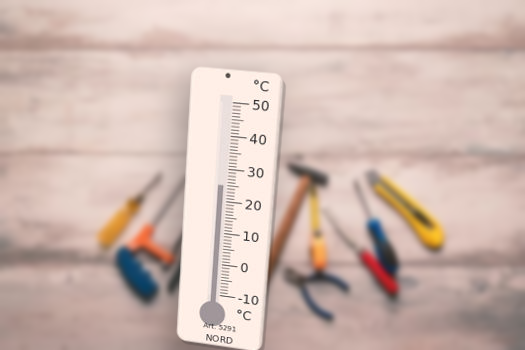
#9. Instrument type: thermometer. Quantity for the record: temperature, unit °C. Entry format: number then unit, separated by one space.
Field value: 25 °C
